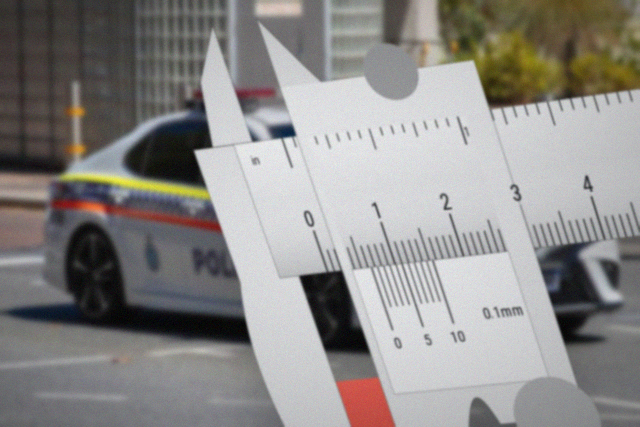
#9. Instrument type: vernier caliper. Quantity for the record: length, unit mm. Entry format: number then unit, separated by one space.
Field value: 6.5 mm
